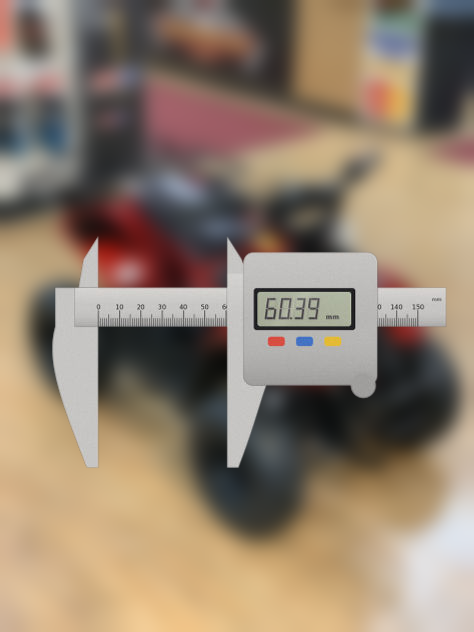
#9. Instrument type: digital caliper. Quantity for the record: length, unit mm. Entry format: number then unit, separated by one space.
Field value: 60.39 mm
